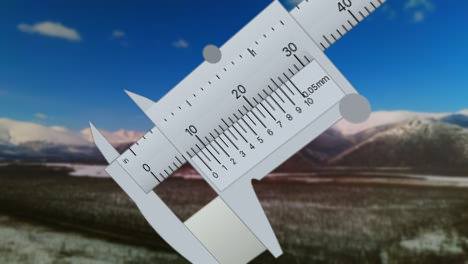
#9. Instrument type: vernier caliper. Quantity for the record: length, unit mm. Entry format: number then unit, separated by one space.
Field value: 8.0 mm
